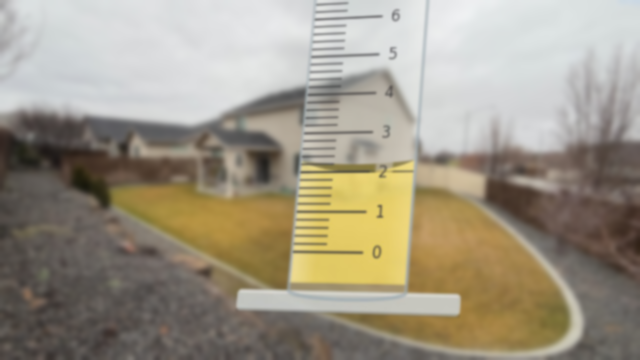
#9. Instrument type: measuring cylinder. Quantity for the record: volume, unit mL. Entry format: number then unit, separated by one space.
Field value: 2 mL
